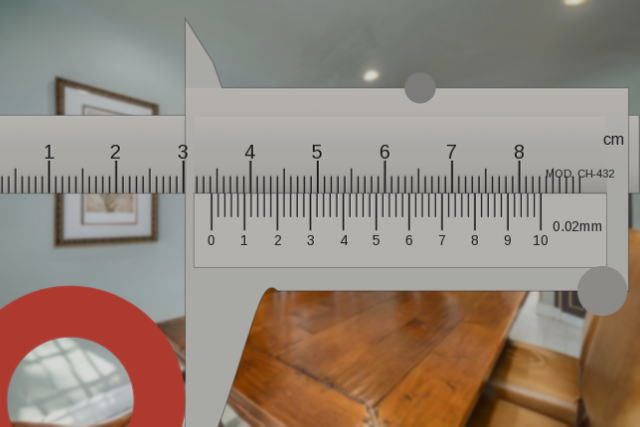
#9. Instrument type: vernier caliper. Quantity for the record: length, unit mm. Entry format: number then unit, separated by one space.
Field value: 34.2 mm
